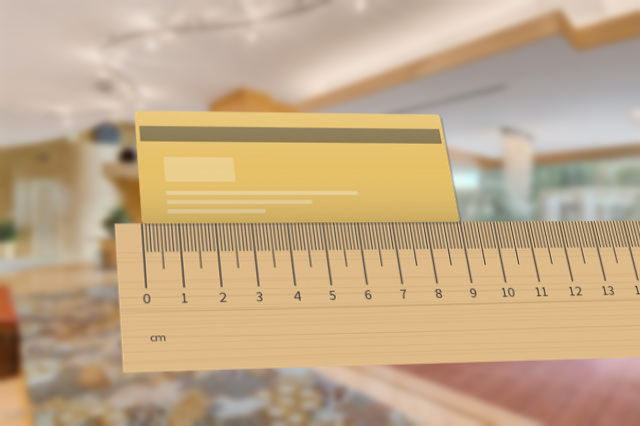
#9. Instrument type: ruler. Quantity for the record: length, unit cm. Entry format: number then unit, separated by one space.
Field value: 9 cm
